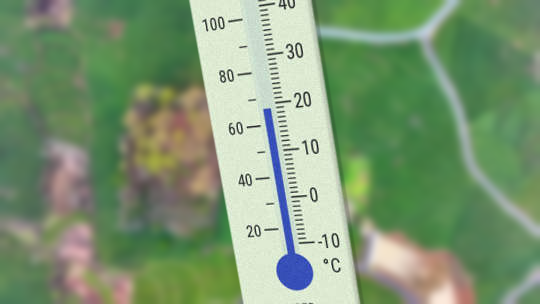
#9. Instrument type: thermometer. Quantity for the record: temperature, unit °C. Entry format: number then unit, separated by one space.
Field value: 19 °C
